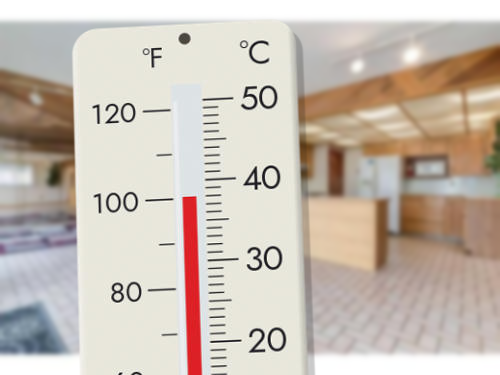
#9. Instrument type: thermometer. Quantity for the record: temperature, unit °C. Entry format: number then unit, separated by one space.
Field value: 38 °C
